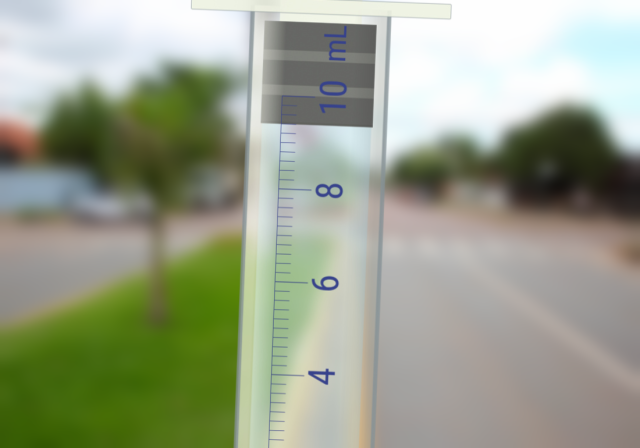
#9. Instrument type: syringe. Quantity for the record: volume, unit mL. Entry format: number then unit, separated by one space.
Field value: 9.4 mL
